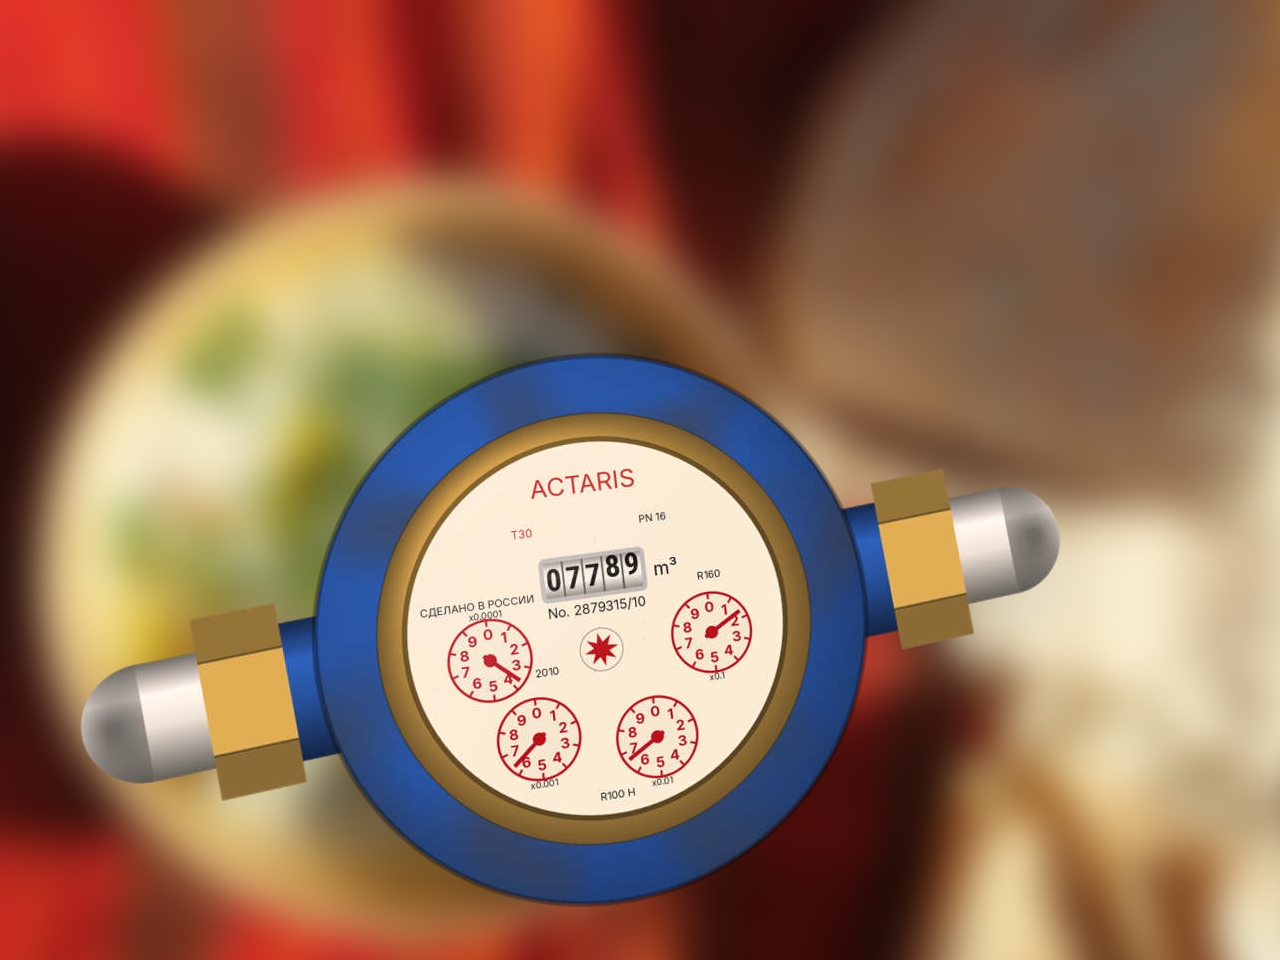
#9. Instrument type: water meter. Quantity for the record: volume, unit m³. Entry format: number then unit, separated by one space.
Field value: 7789.1663 m³
